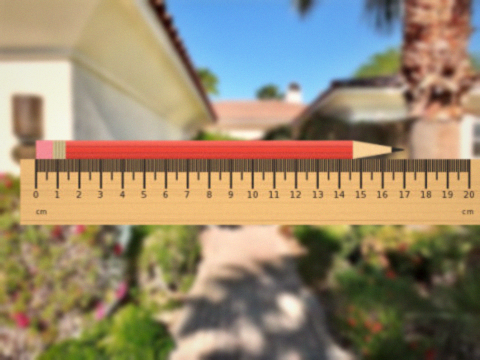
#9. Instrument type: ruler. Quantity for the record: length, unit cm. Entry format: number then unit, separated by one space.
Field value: 17 cm
